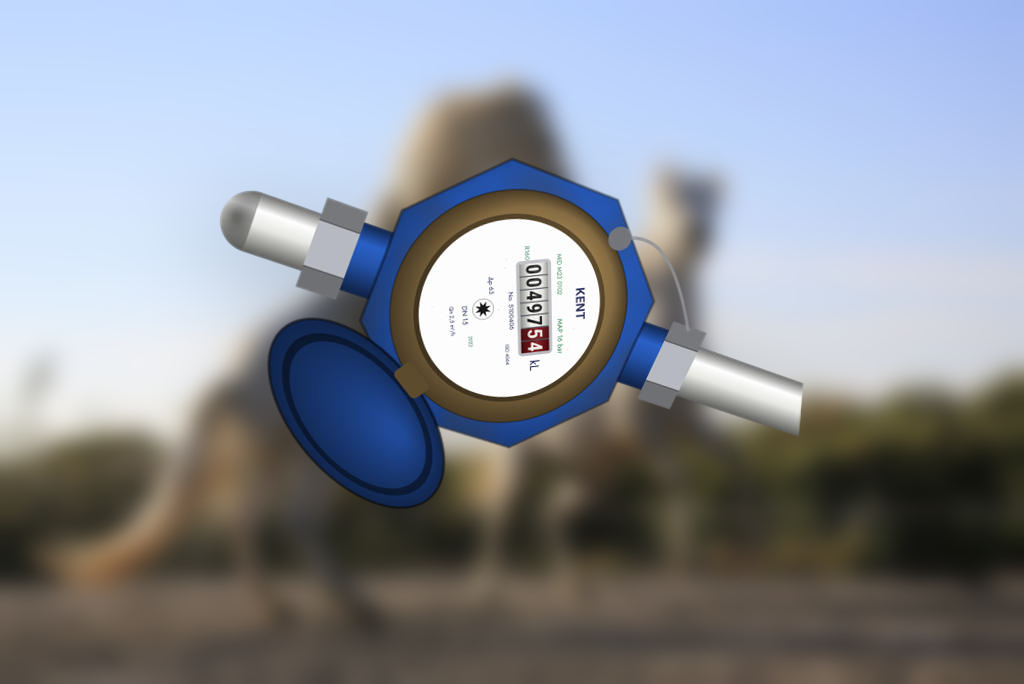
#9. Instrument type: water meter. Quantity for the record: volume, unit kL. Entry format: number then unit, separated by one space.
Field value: 497.54 kL
